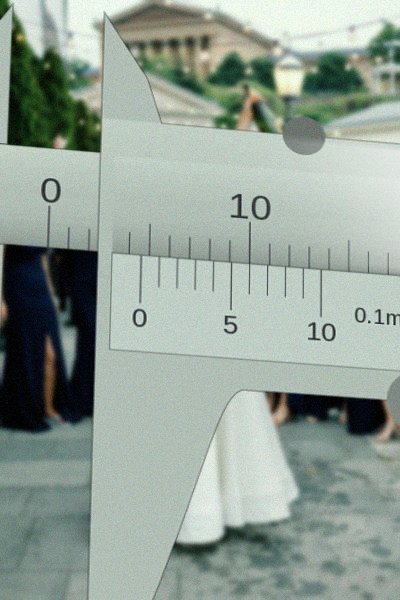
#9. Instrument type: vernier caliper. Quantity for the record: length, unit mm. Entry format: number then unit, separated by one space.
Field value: 4.6 mm
